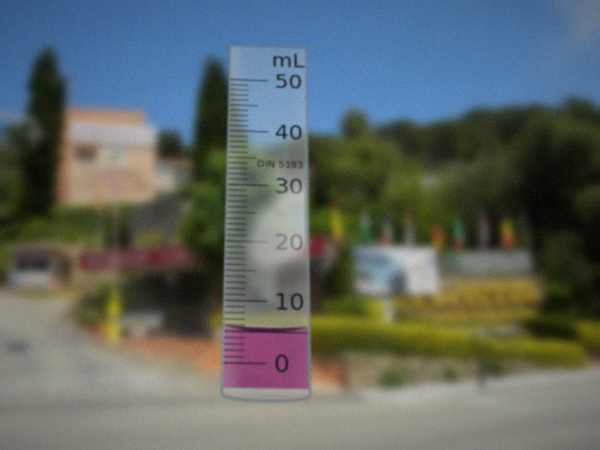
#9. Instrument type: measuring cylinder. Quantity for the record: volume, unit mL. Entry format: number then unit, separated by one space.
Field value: 5 mL
